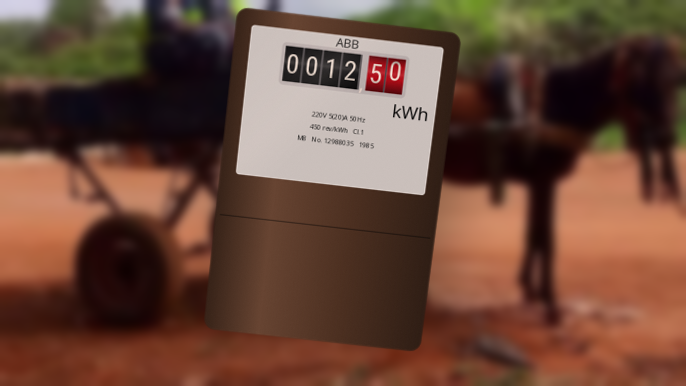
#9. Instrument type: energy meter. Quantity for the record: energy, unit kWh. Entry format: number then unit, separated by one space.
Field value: 12.50 kWh
